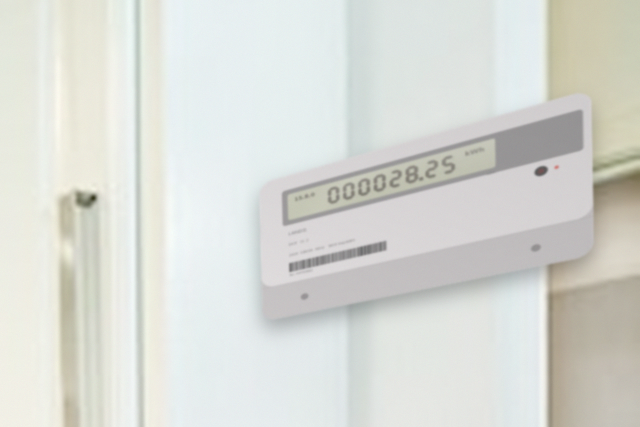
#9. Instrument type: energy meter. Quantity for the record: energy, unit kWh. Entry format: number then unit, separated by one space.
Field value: 28.25 kWh
